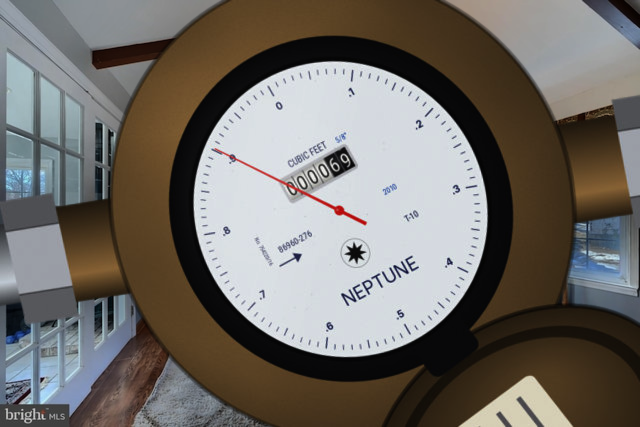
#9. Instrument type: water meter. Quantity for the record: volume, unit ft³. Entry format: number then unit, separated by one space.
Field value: 68.90 ft³
